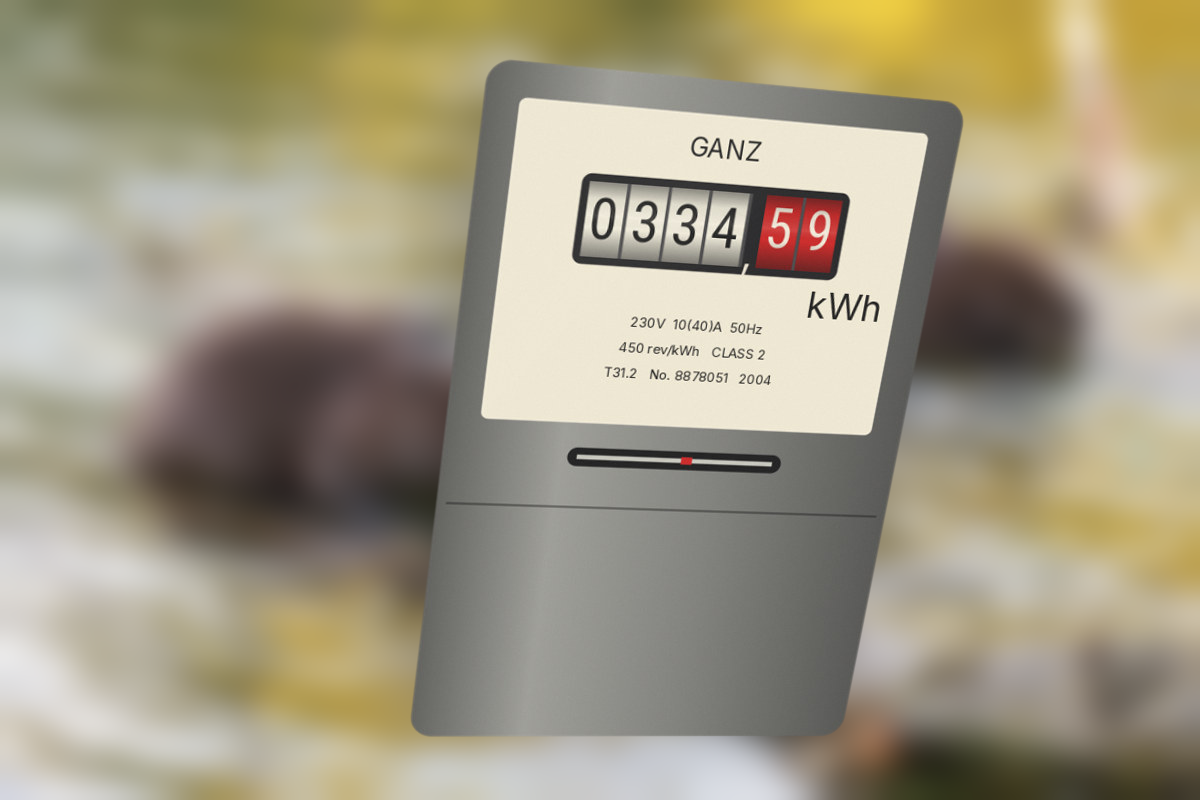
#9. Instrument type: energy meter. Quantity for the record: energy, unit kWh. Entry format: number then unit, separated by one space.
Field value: 334.59 kWh
